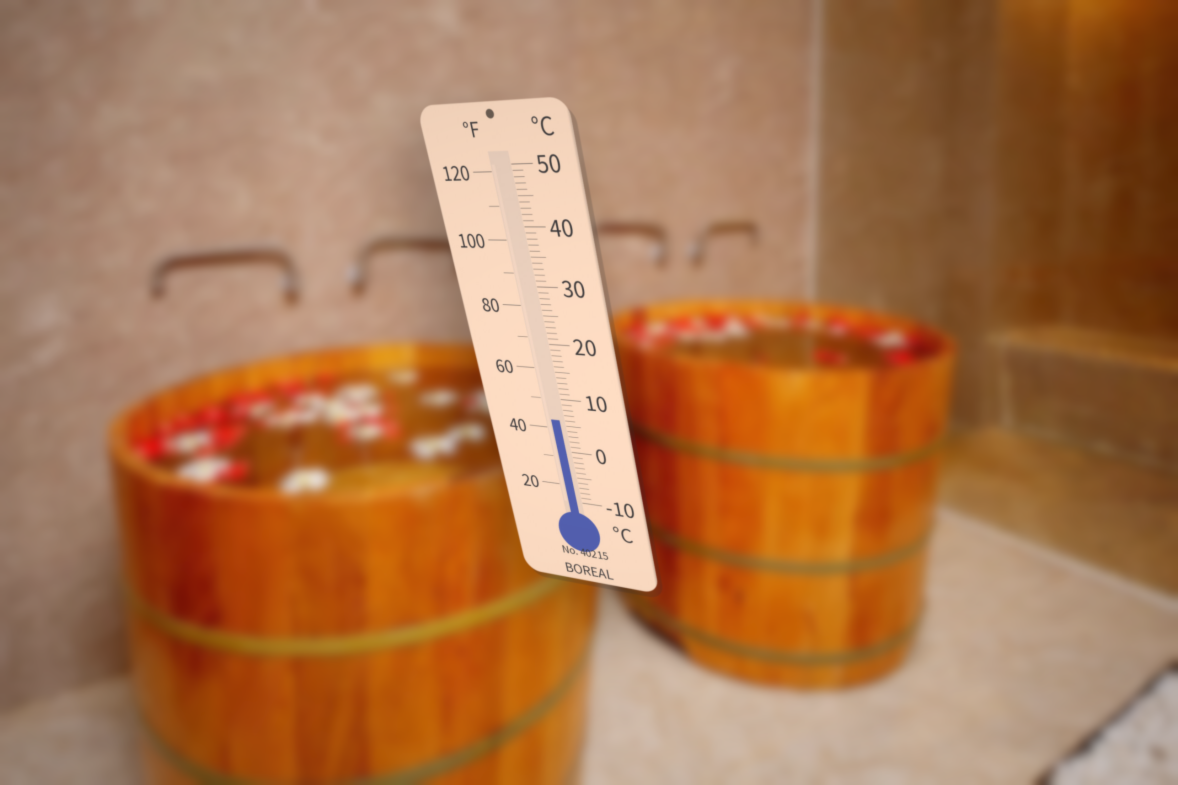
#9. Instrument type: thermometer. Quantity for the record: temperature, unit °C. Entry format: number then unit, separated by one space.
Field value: 6 °C
